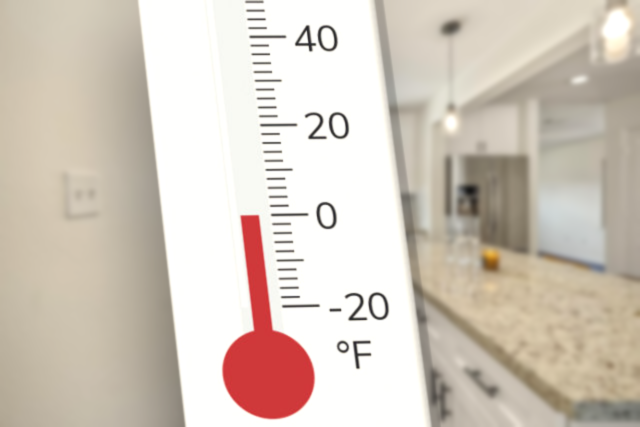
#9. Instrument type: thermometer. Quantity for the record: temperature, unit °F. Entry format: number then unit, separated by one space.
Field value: 0 °F
